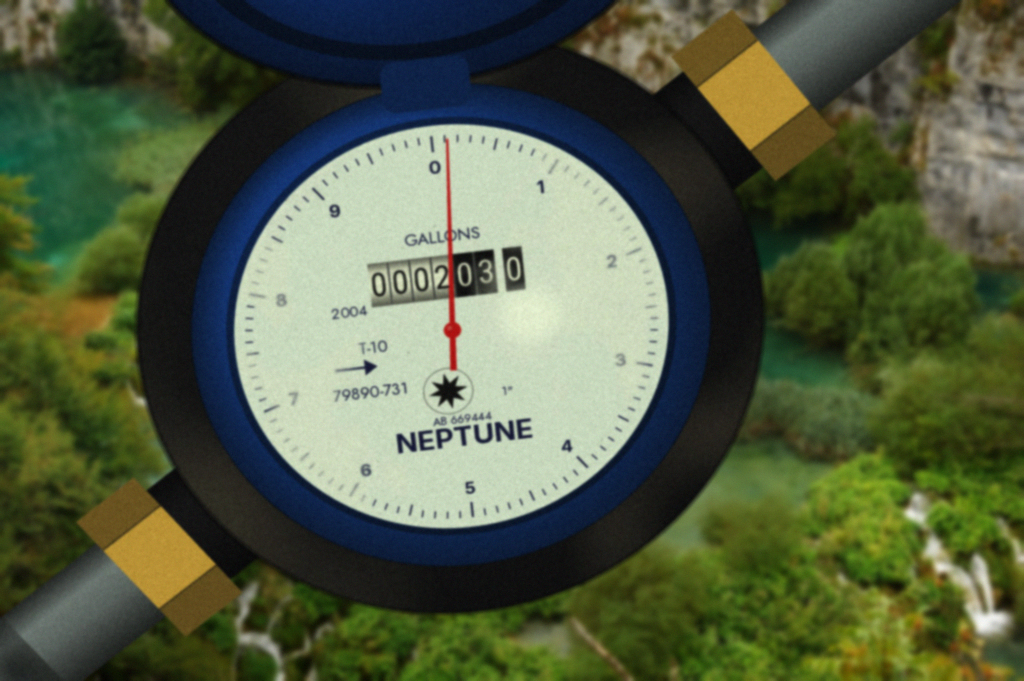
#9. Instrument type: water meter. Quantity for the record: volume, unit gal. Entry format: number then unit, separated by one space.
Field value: 2030.1 gal
